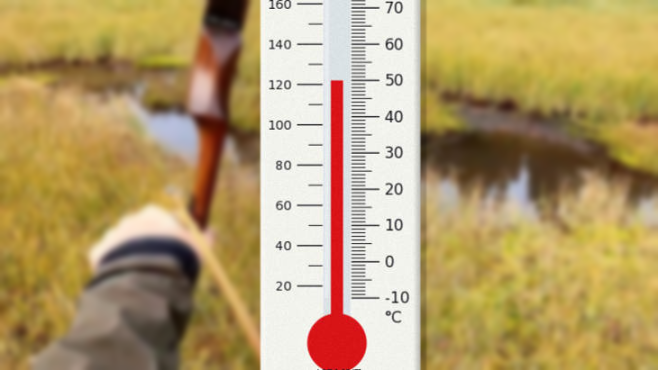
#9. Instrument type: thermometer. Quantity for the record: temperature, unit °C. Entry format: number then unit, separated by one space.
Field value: 50 °C
